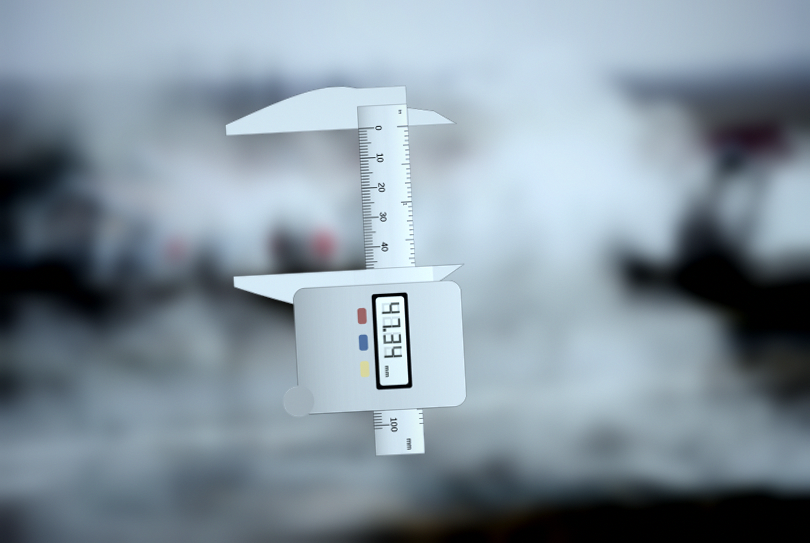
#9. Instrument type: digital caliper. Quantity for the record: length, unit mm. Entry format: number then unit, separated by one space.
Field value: 47.34 mm
